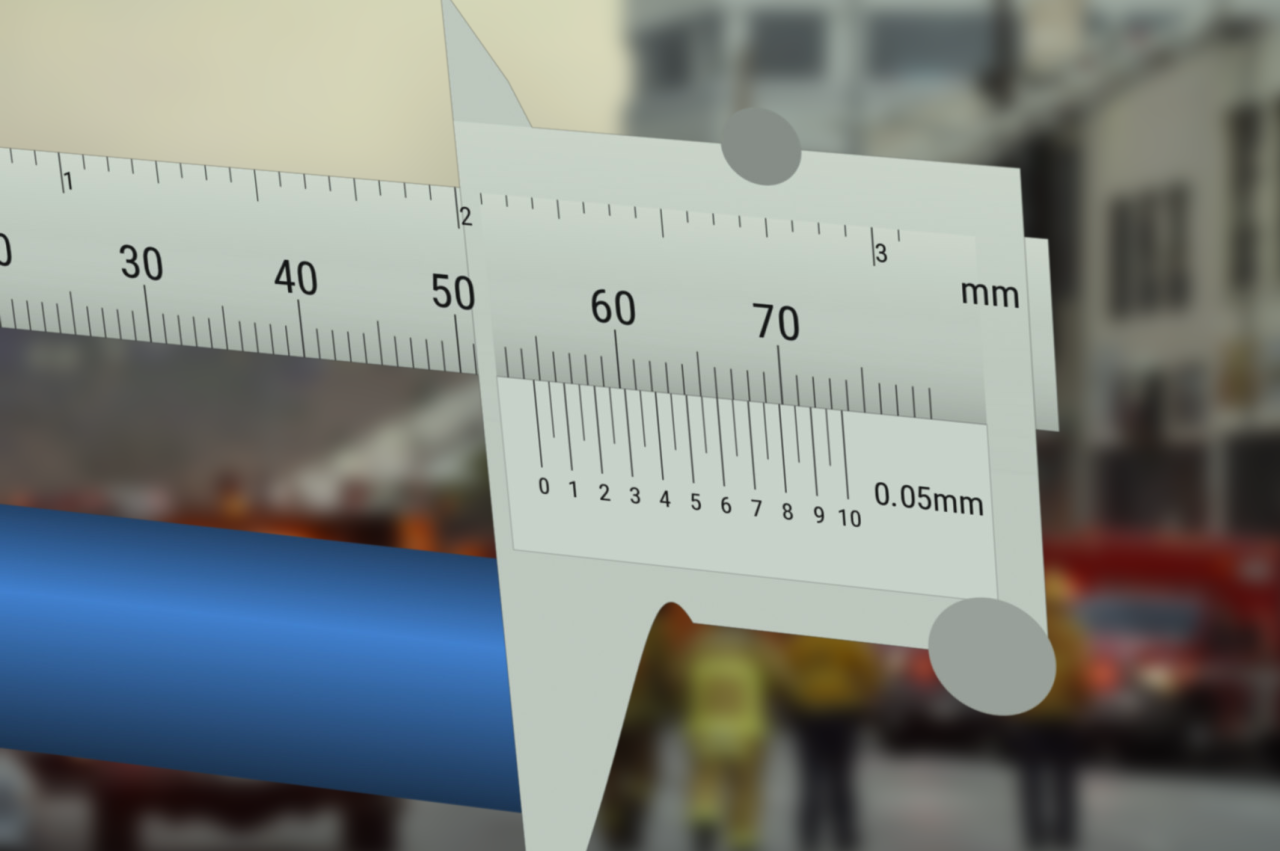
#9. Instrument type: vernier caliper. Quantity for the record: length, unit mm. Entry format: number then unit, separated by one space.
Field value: 54.6 mm
